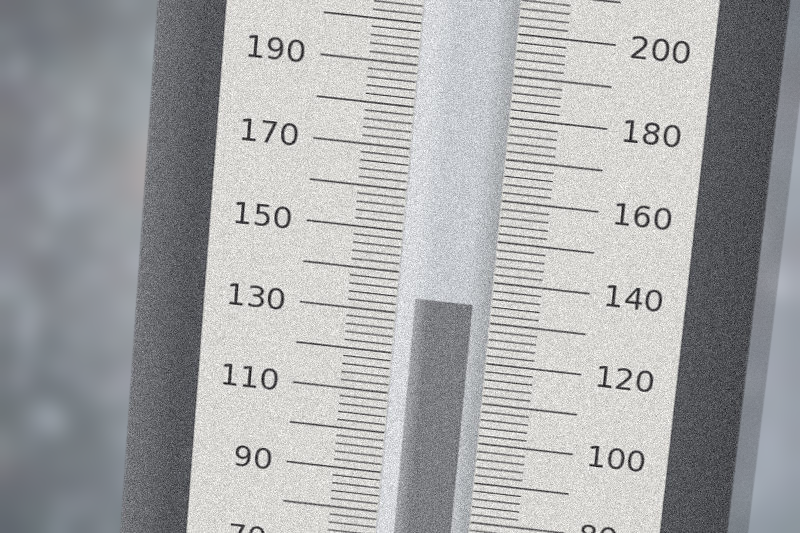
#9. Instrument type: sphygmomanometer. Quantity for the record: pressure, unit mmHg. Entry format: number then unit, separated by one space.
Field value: 134 mmHg
